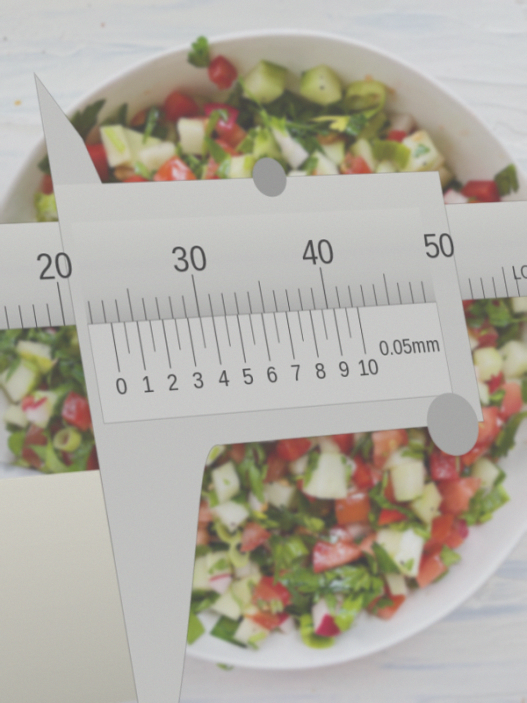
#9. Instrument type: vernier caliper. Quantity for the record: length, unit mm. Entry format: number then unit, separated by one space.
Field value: 23.4 mm
